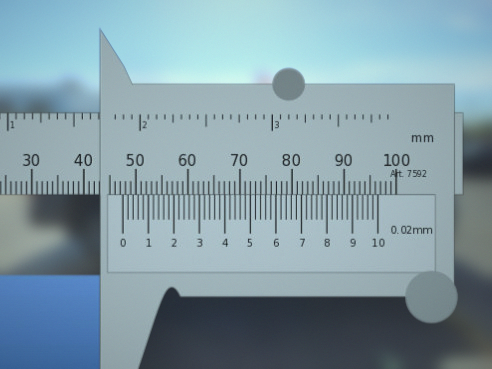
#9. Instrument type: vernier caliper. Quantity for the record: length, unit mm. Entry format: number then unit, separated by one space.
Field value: 47.5 mm
